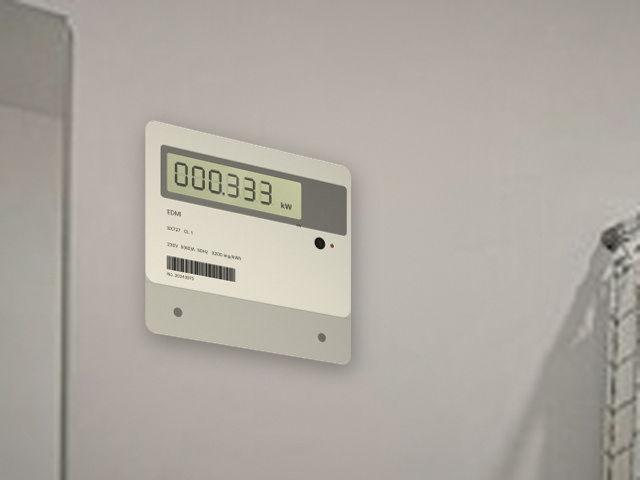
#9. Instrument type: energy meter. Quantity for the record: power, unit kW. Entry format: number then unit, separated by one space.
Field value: 0.333 kW
